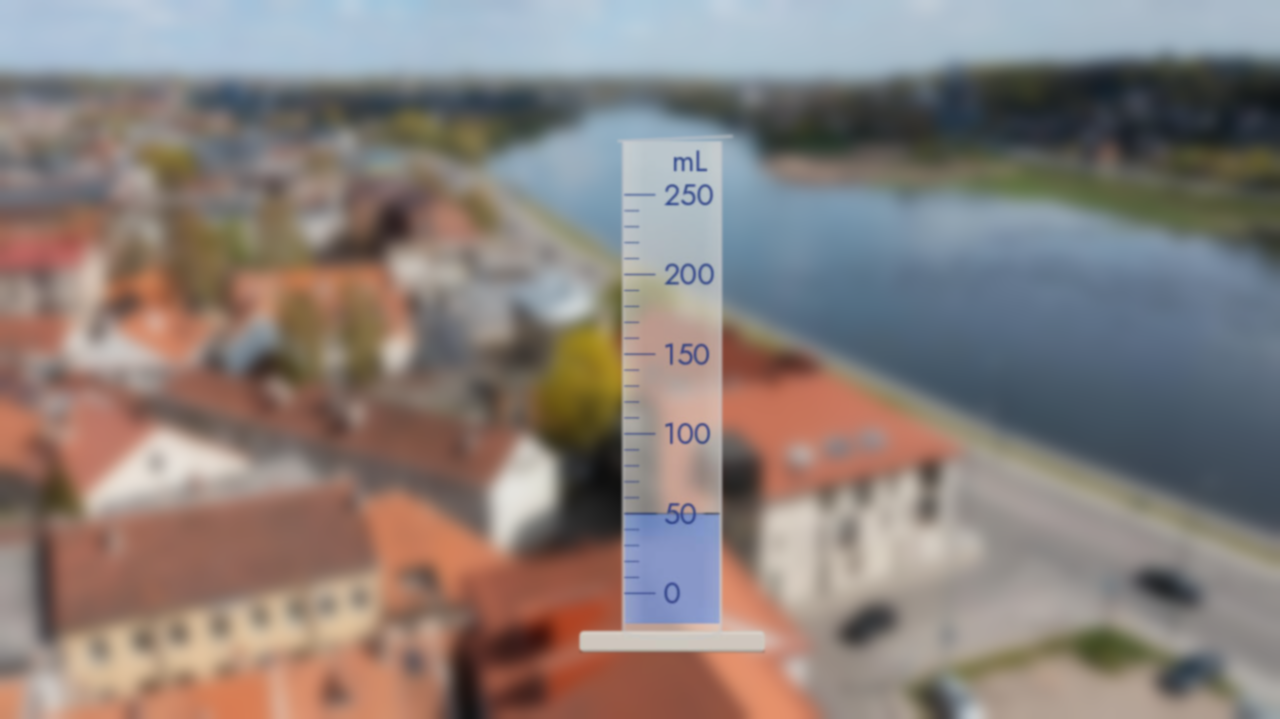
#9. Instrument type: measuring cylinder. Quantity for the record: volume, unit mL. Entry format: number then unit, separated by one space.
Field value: 50 mL
